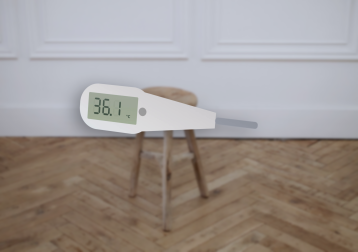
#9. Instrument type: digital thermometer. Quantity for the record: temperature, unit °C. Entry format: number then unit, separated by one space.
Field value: 36.1 °C
